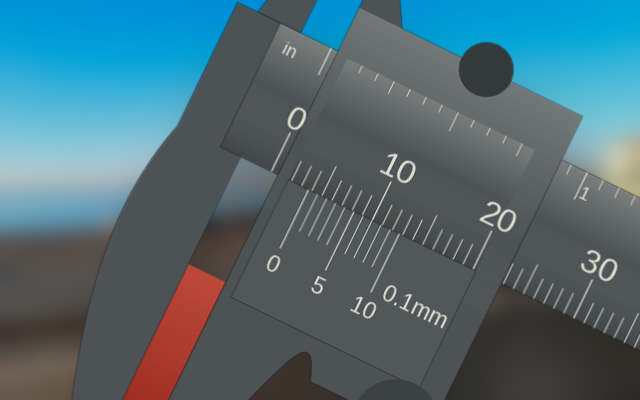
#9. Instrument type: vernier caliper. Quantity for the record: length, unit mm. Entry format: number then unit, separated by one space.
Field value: 3.7 mm
